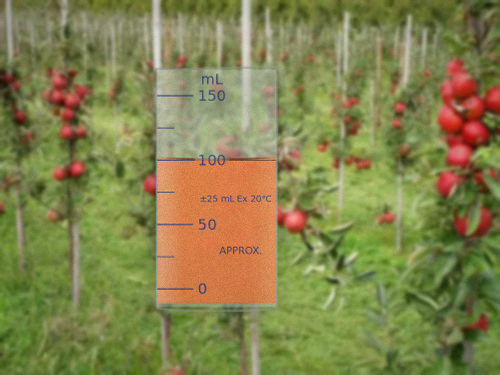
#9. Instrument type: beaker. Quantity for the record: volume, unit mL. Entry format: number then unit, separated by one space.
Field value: 100 mL
